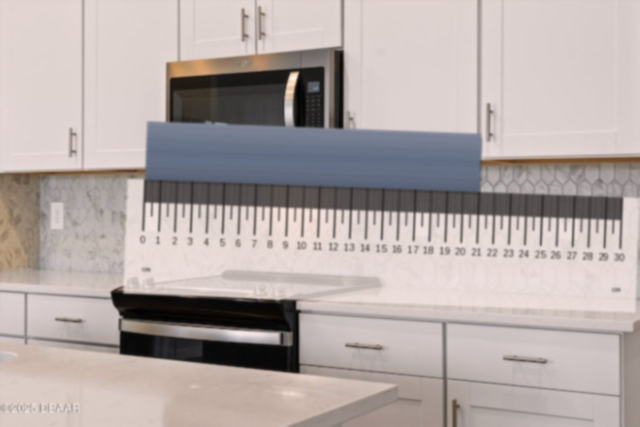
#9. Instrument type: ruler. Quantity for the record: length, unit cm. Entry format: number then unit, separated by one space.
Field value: 21 cm
